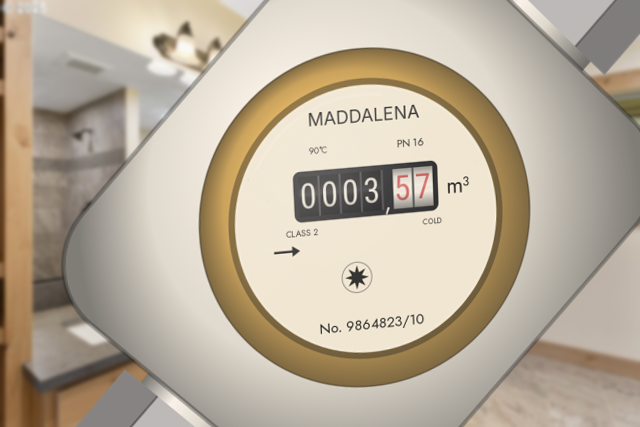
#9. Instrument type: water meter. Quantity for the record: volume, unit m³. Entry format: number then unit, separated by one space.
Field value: 3.57 m³
